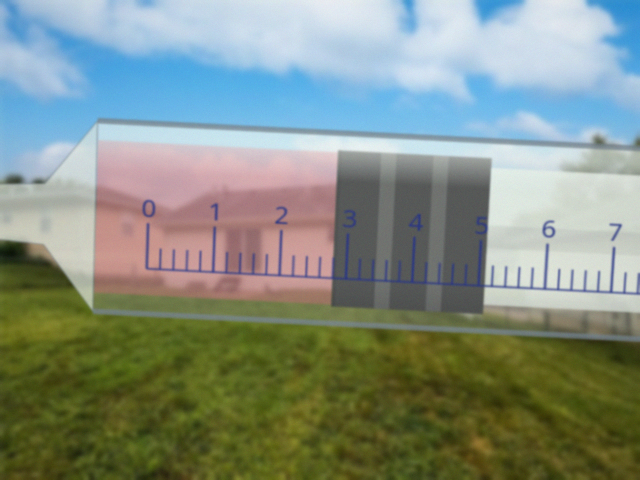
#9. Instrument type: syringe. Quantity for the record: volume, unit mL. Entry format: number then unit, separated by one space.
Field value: 2.8 mL
